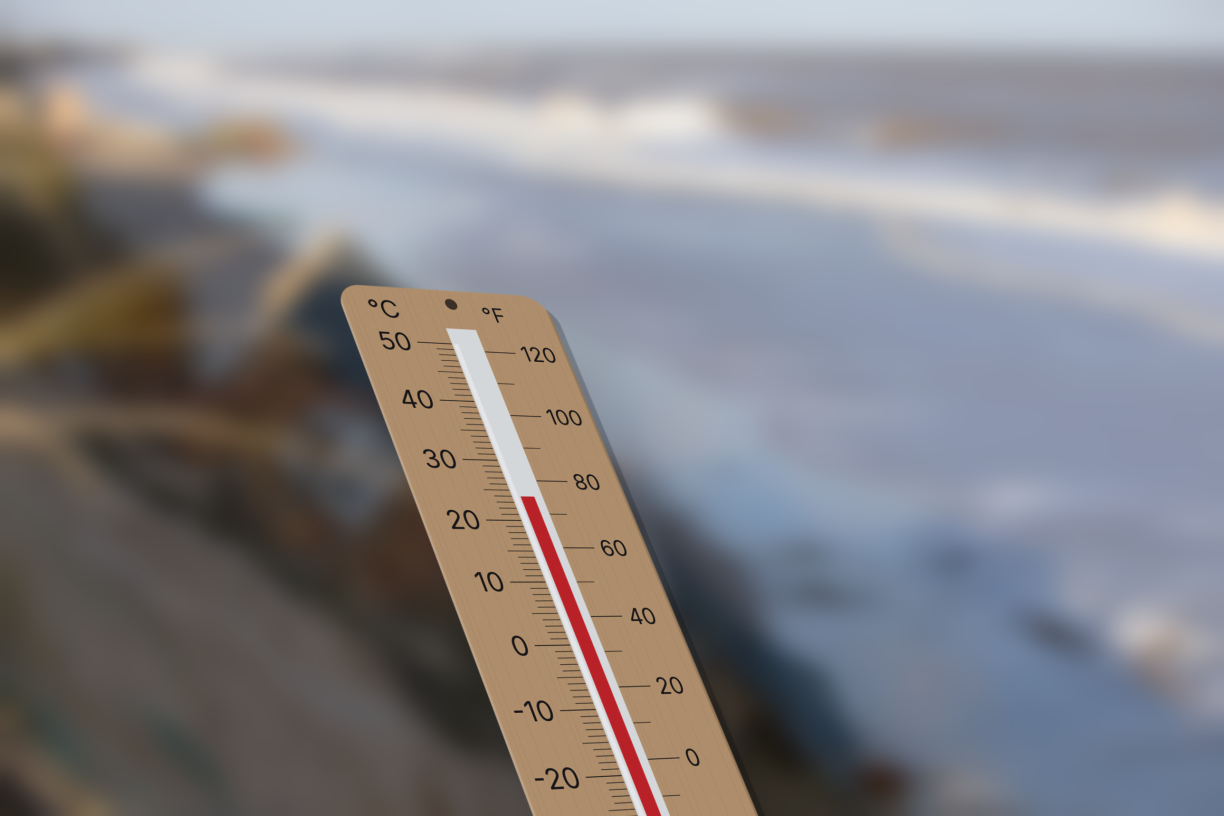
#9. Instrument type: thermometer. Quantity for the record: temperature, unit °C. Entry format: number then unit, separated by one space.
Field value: 24 °C
